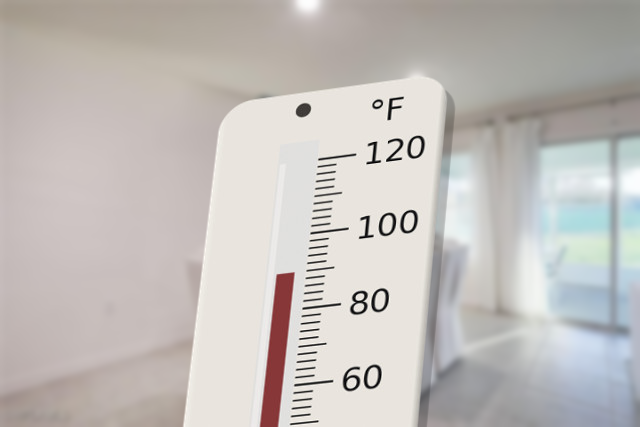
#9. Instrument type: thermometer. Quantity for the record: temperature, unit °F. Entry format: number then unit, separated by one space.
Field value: 90 °F
